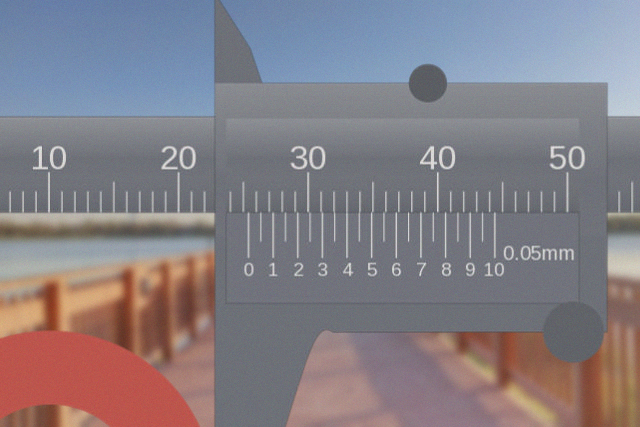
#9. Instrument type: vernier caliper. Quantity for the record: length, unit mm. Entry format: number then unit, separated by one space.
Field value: 25.4 mm
